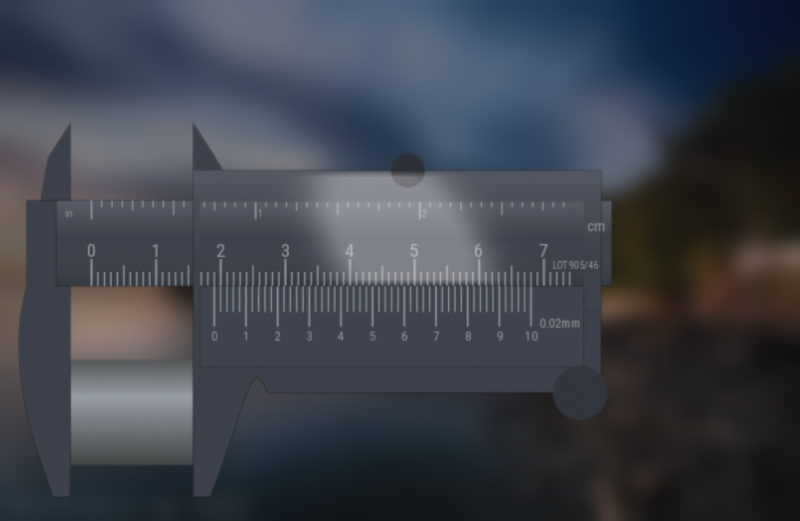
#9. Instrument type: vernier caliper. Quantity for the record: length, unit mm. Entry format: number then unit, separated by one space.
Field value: 19.0 mm
